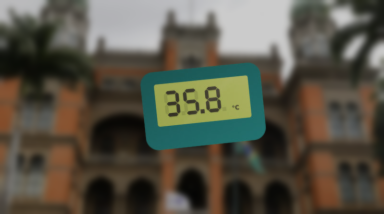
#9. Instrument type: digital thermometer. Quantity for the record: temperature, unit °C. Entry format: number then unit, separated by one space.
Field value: 35.8 °C
